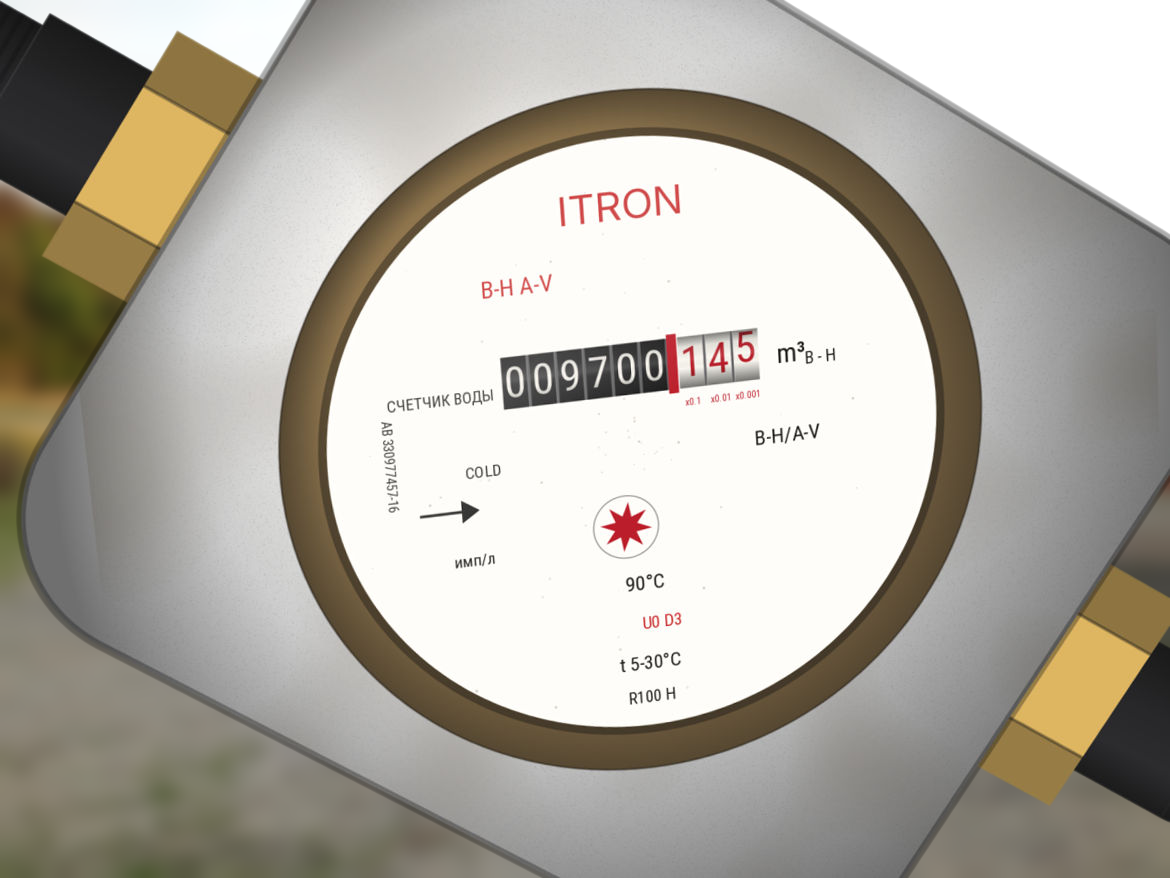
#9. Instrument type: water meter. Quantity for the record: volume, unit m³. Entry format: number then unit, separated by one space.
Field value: 9700.145 m³
